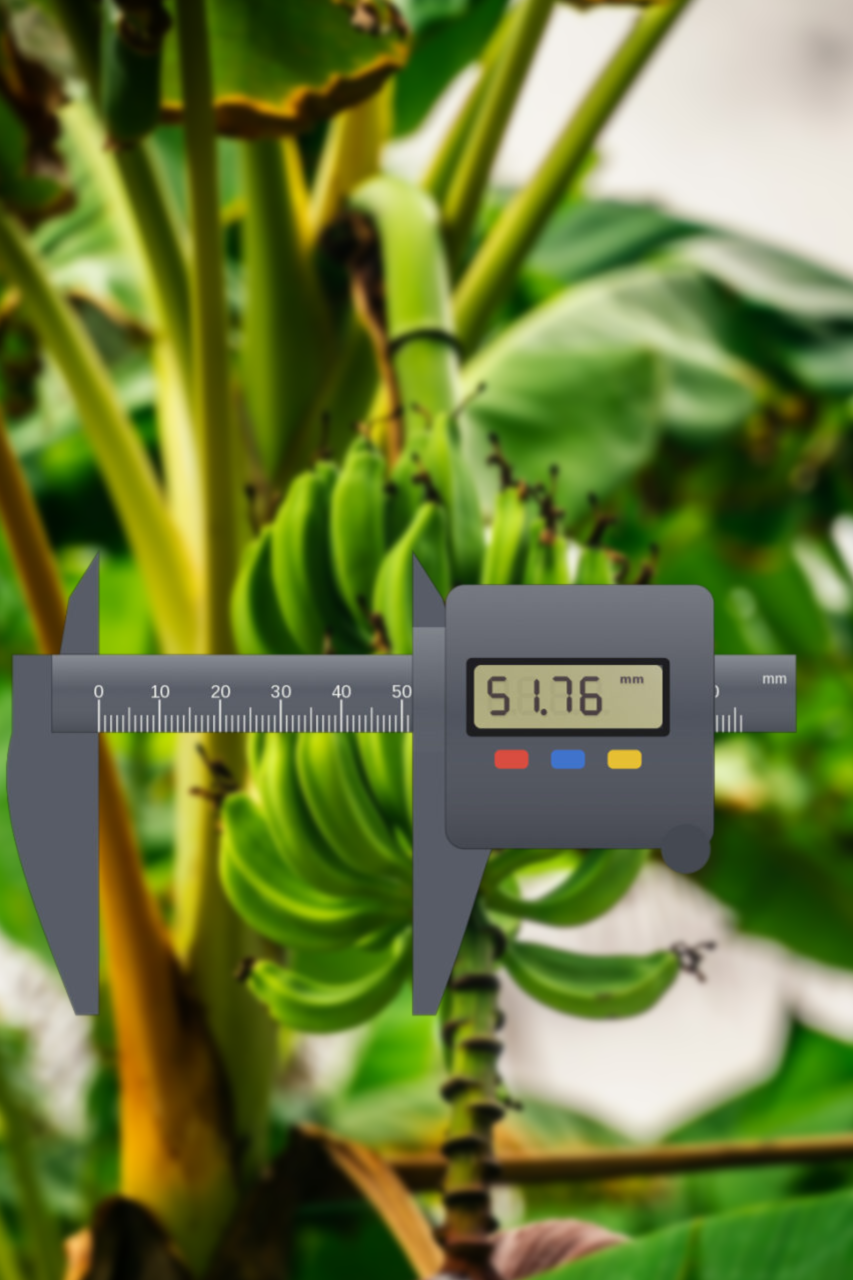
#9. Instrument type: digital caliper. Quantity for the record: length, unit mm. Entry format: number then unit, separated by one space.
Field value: 51.76 mm
